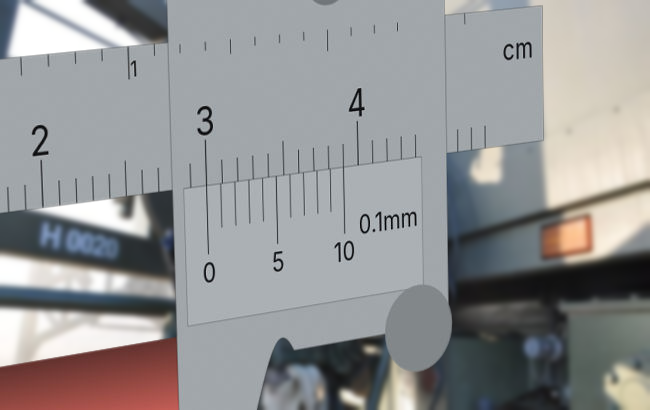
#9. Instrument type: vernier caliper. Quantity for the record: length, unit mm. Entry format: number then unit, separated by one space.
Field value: 30.0 mm
